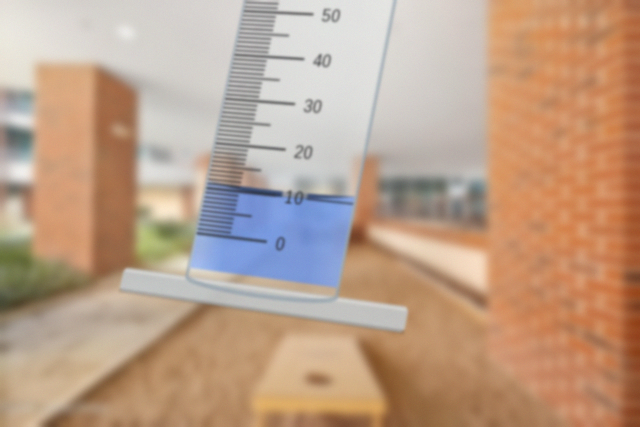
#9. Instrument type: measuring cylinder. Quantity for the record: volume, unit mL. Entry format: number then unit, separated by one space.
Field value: 10 mL
